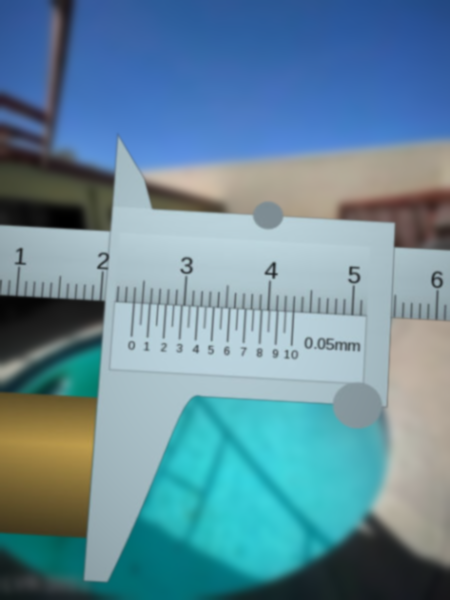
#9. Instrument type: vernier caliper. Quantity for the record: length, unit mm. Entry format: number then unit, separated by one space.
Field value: 24.0 mm
